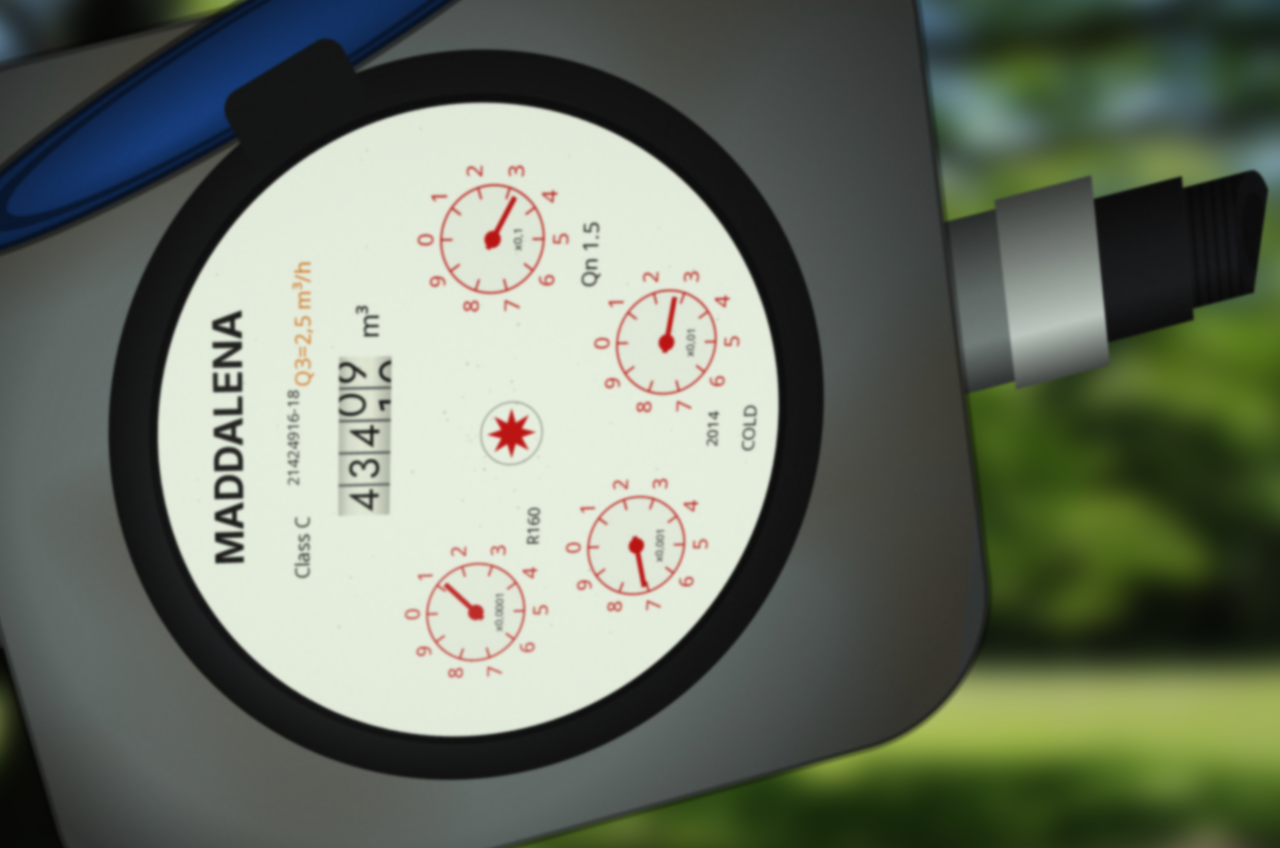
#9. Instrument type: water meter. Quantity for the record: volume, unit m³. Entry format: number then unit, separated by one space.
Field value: 43409.3271 m³
